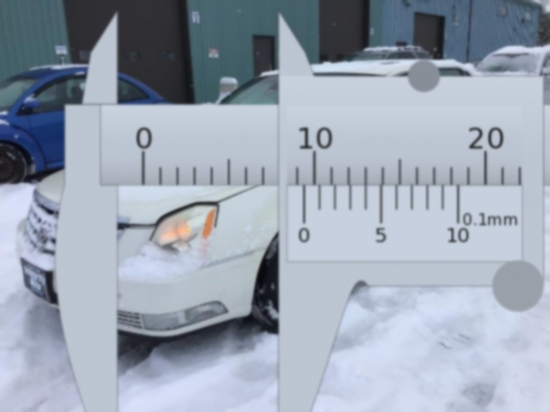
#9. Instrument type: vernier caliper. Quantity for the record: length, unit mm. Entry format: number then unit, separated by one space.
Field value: 9.4 mm
